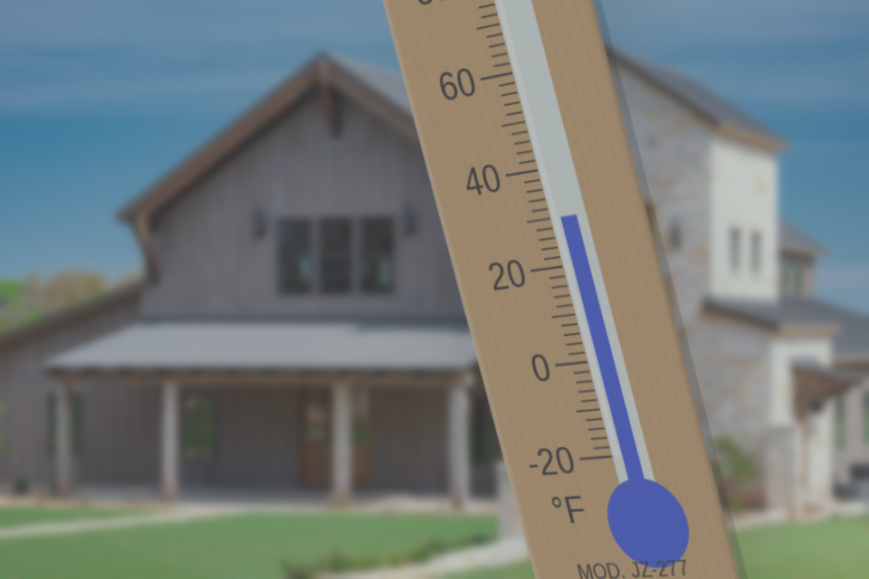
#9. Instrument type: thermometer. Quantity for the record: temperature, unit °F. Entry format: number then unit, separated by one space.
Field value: 30 °F
